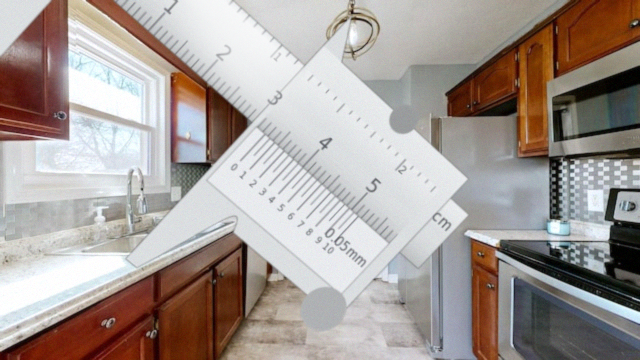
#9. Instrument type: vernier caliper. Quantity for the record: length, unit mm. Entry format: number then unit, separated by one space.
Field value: 32.5 mm
